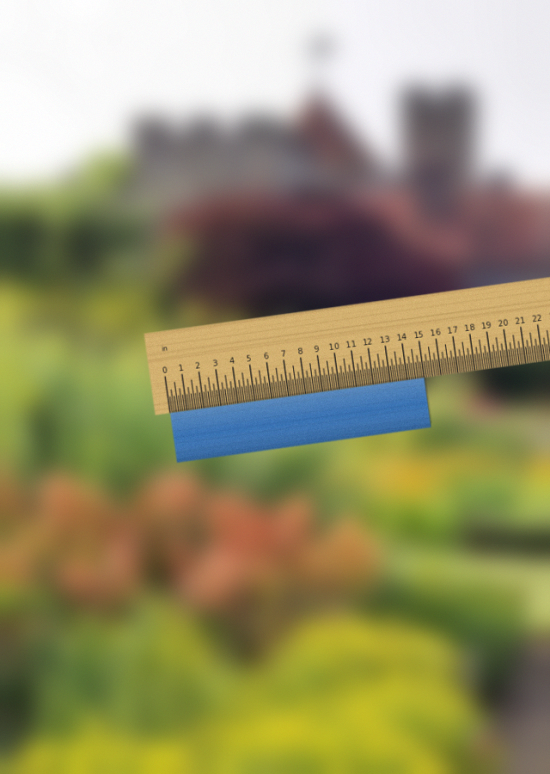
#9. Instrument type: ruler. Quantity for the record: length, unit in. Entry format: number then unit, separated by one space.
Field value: 15 in
